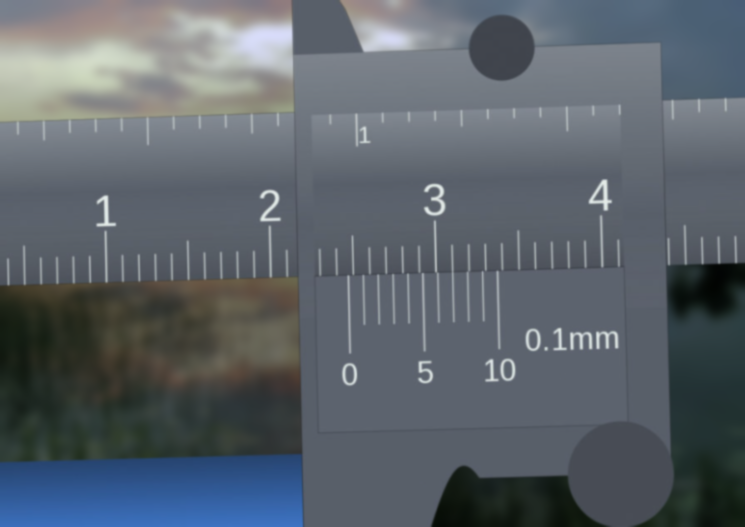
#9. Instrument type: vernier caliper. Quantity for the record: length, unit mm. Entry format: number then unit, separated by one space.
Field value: 24.7 mm
